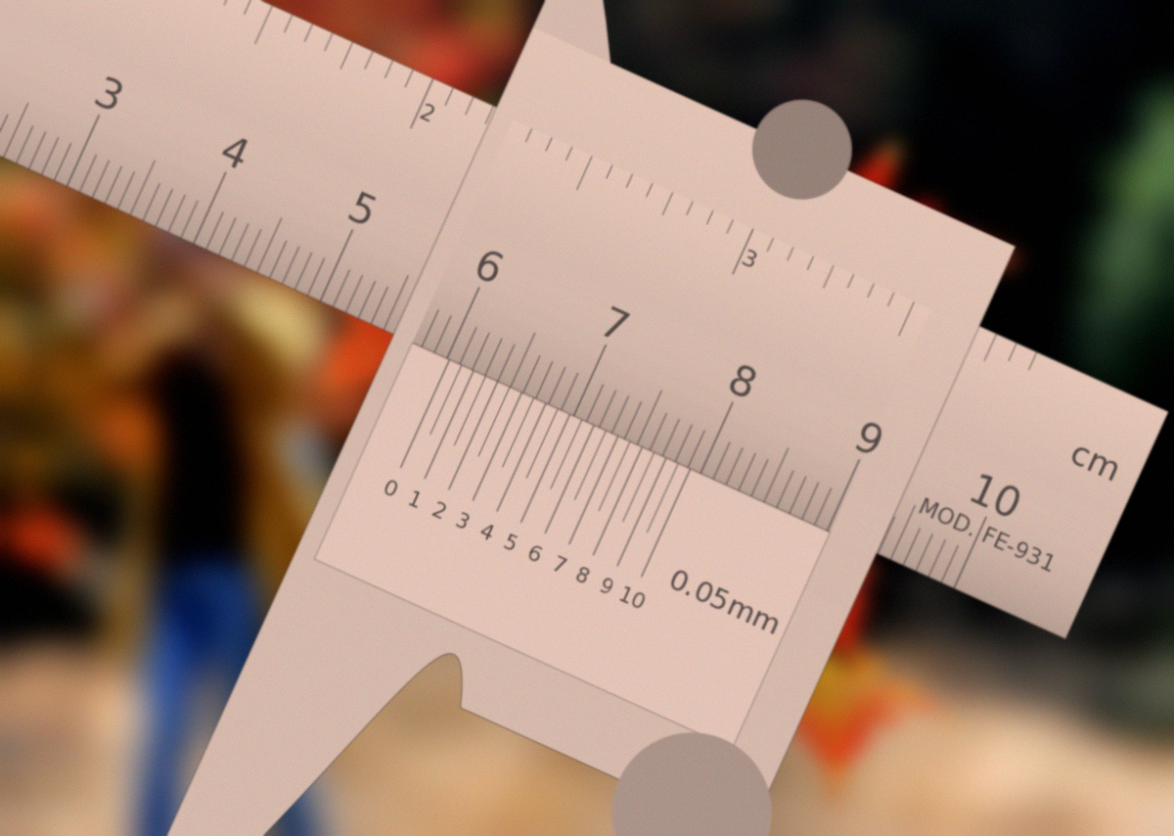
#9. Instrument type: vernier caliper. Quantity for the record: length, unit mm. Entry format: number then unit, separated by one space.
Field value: 60.2 mm
